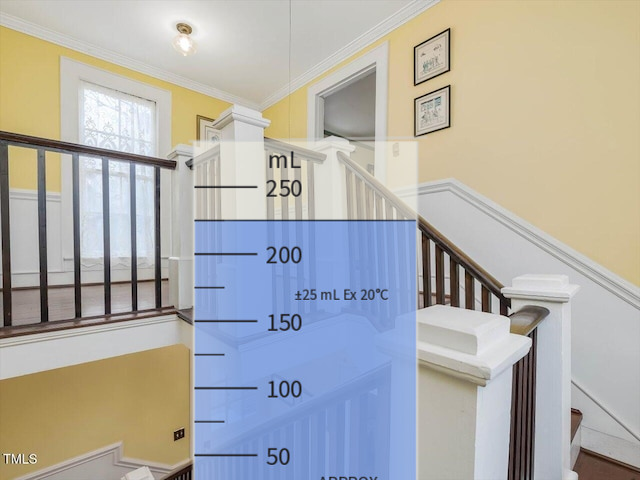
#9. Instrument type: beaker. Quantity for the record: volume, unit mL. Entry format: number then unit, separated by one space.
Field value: 225 mL
